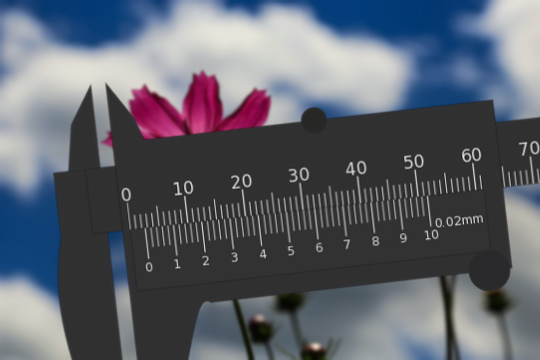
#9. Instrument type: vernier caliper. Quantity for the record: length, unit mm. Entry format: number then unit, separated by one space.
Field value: 2.6 mm
